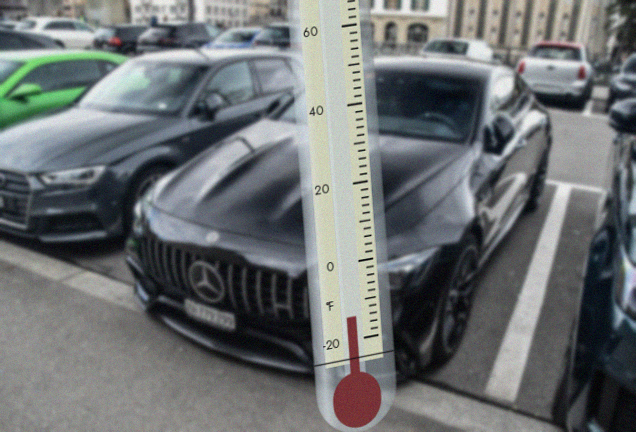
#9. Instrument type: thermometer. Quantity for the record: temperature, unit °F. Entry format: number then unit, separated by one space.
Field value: -14 °F
